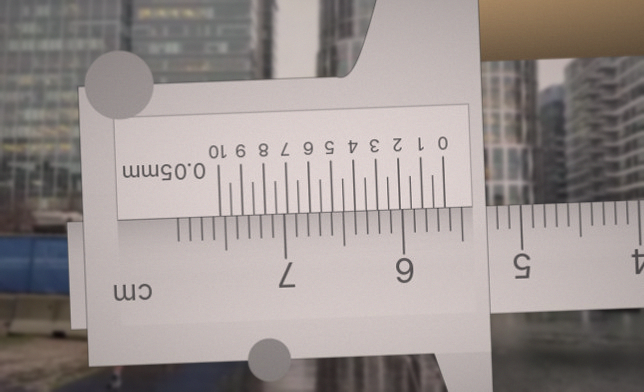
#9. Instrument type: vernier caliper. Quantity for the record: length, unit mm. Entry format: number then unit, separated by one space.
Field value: 56.4 mm
